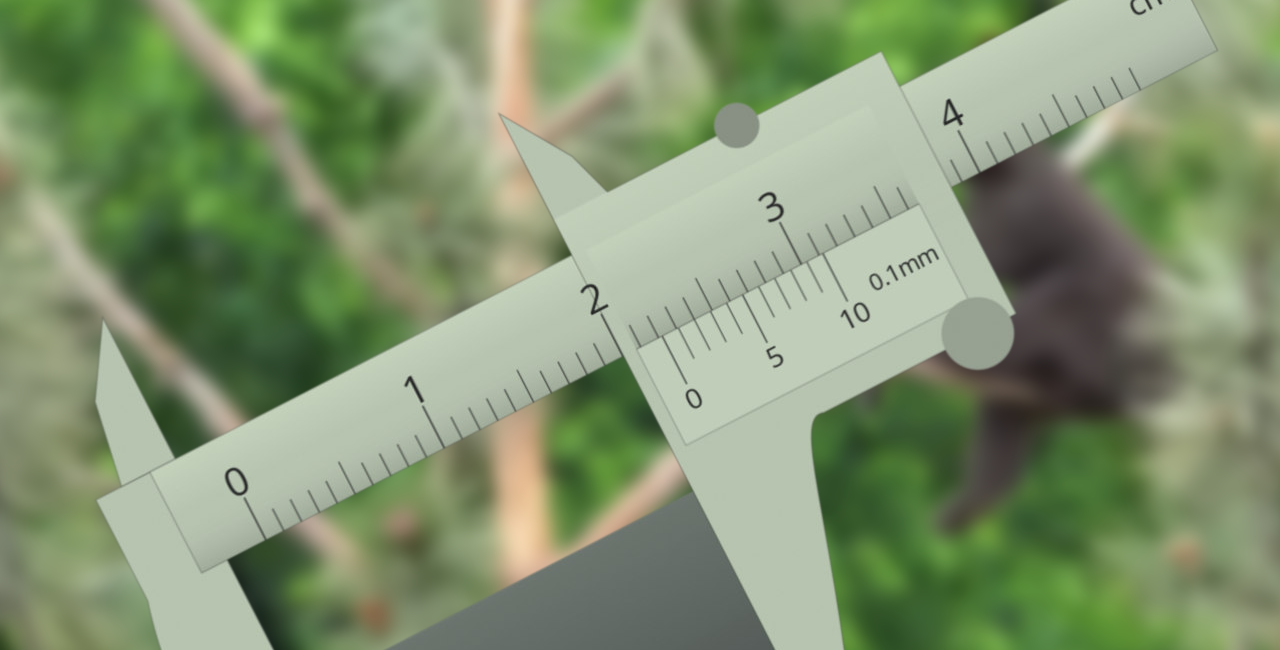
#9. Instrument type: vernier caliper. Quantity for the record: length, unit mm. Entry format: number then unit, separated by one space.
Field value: 22.2 mm
